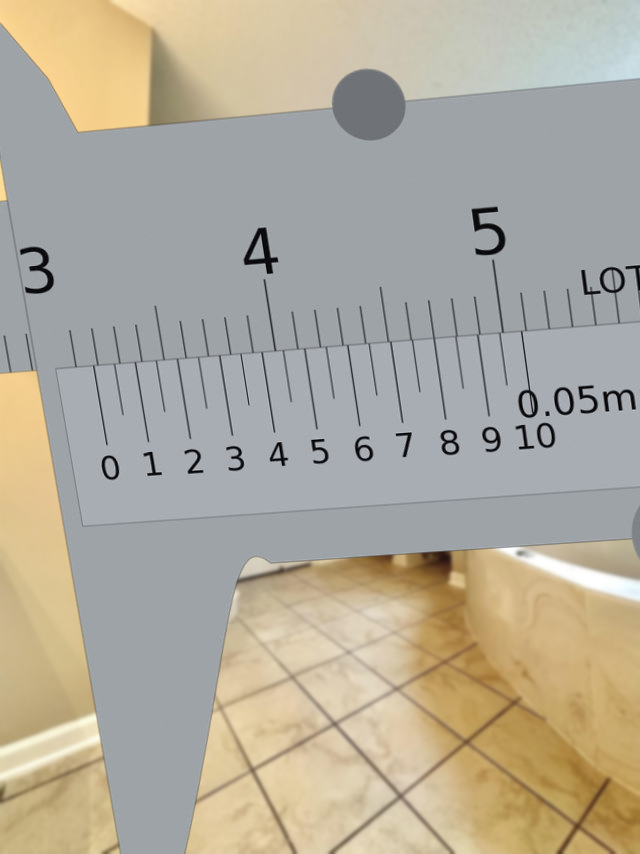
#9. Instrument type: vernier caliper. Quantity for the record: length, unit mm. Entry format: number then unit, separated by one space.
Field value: 31.80 mm
